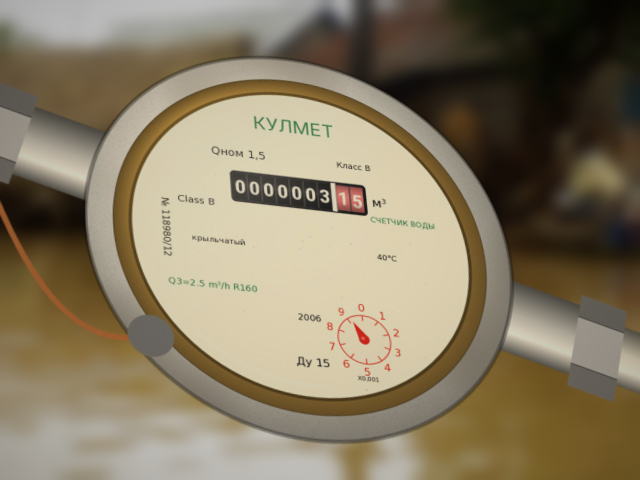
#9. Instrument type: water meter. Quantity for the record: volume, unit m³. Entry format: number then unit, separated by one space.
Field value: 3.149 m³
